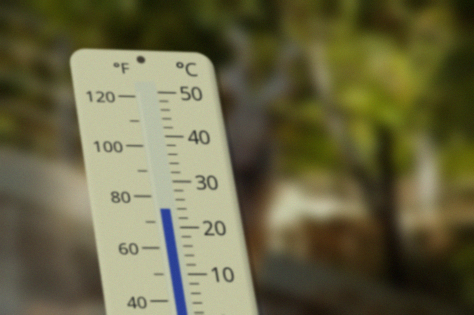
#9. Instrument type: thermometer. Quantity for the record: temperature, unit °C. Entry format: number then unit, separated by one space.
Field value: 24 °C
